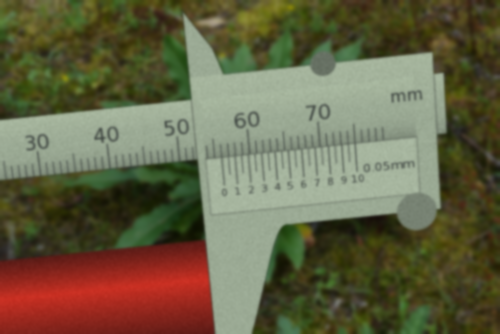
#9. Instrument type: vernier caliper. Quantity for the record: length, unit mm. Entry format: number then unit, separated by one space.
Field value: 56.0 mm
